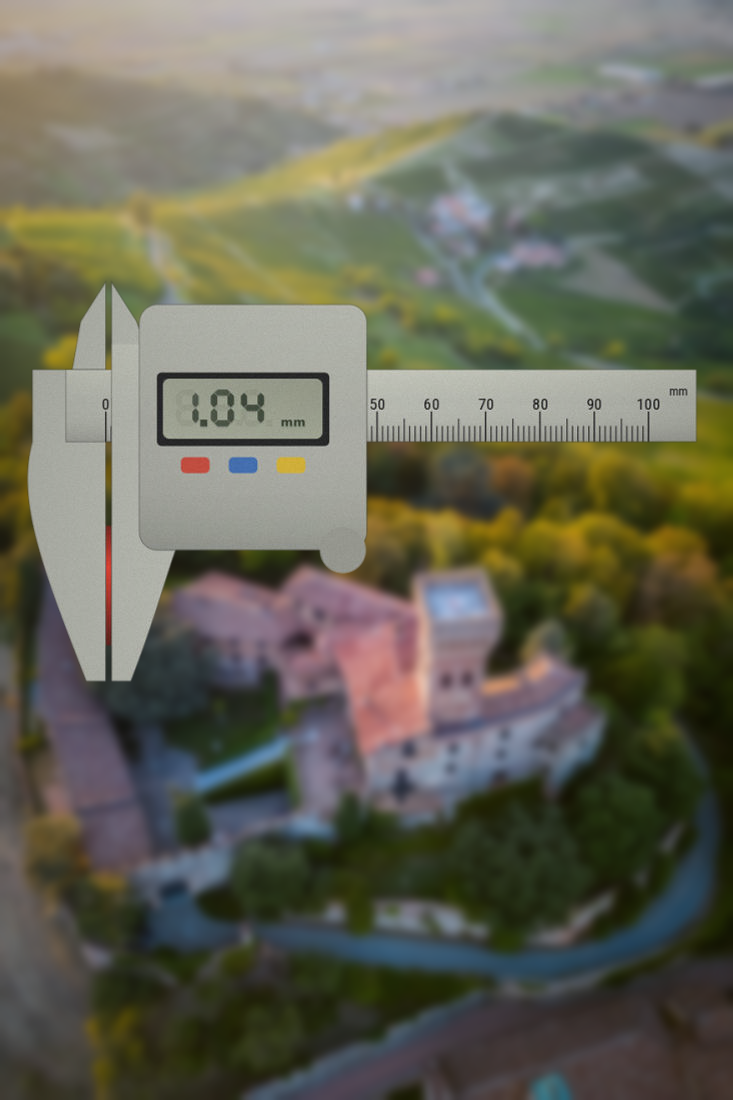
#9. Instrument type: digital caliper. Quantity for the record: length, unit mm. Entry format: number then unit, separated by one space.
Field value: 1.04 mm
